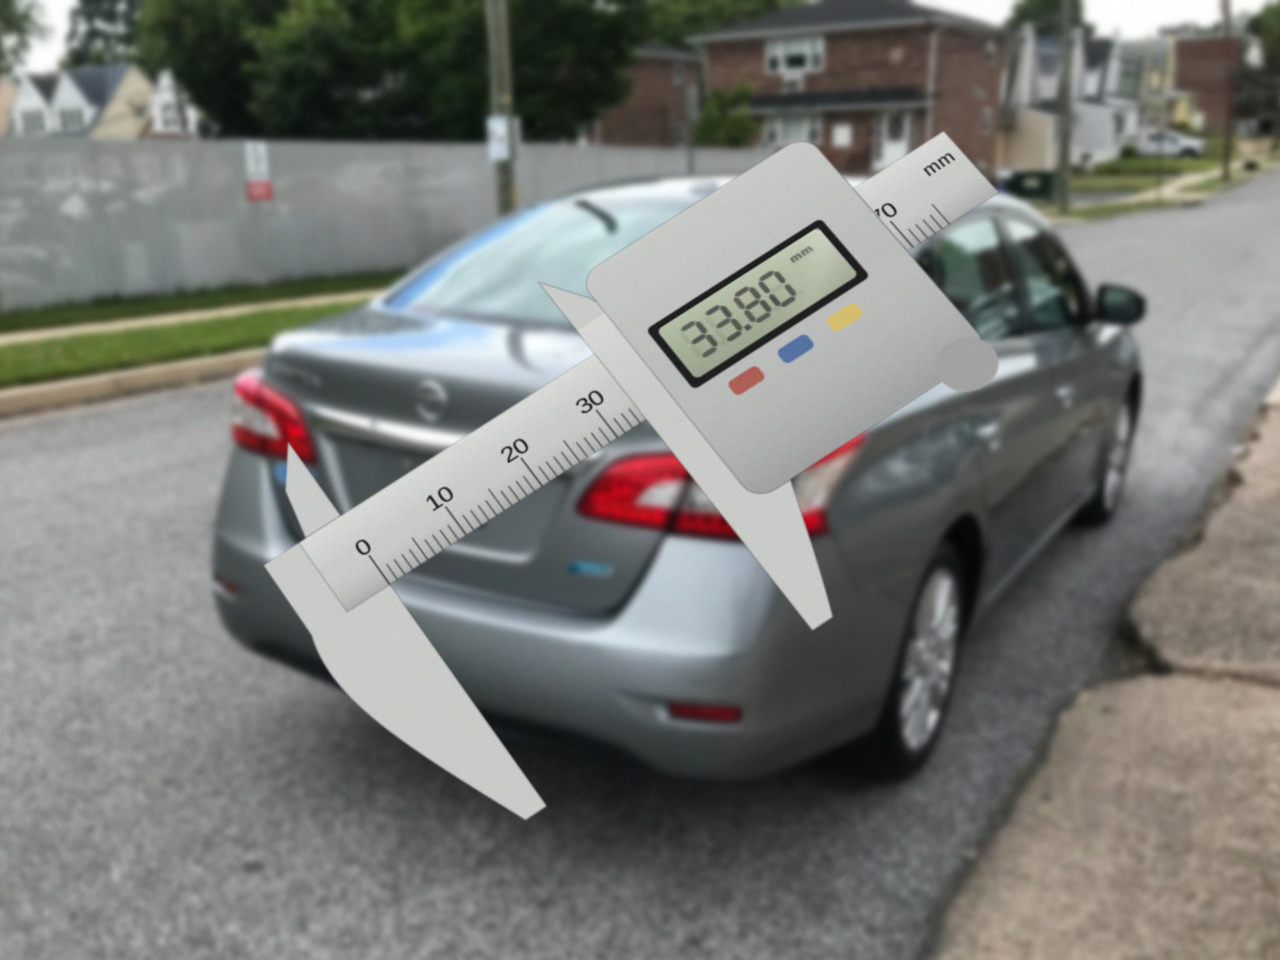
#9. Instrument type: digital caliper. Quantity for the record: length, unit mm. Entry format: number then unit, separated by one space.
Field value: 33.80 mm
